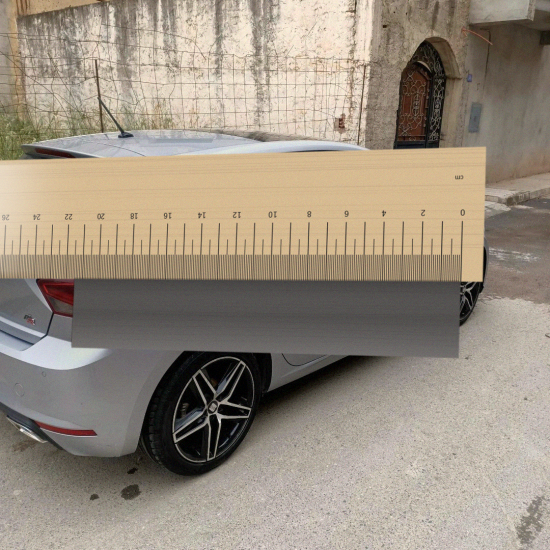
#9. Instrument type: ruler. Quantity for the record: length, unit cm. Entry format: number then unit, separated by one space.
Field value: 21.5 cm
